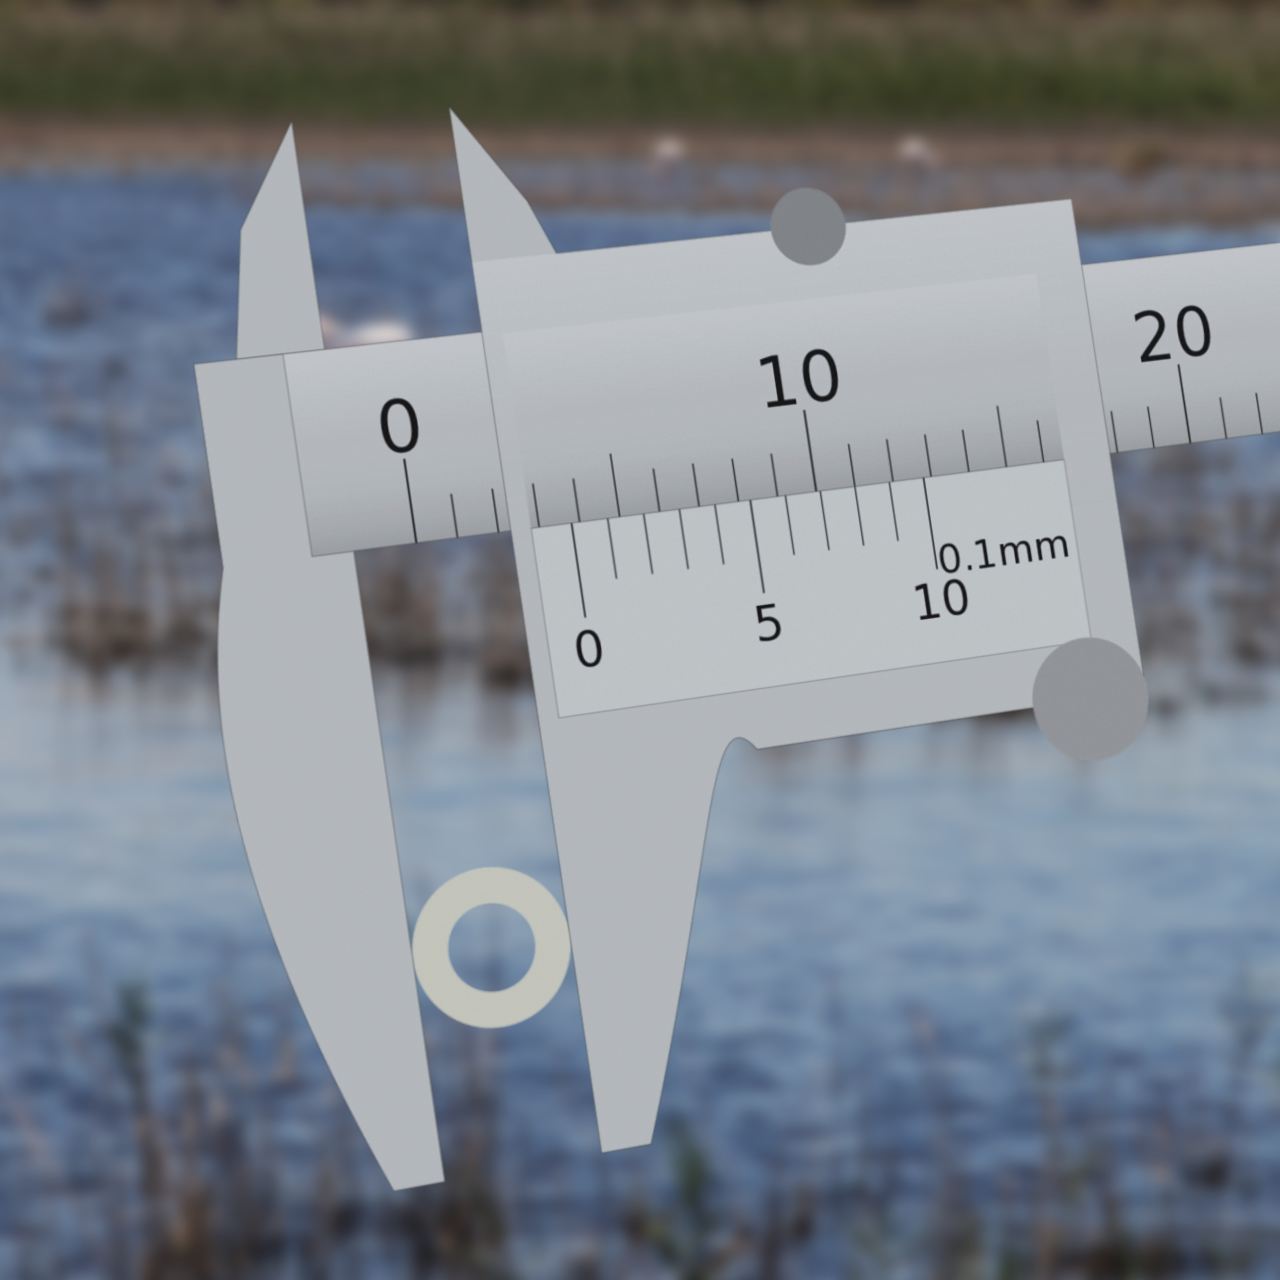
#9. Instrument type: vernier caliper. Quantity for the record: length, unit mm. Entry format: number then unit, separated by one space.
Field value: 3.8 mm
